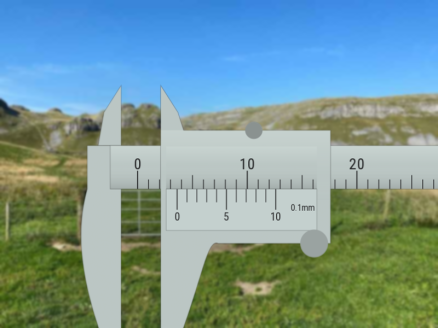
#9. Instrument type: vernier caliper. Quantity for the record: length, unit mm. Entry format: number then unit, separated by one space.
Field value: 3.6 mm
